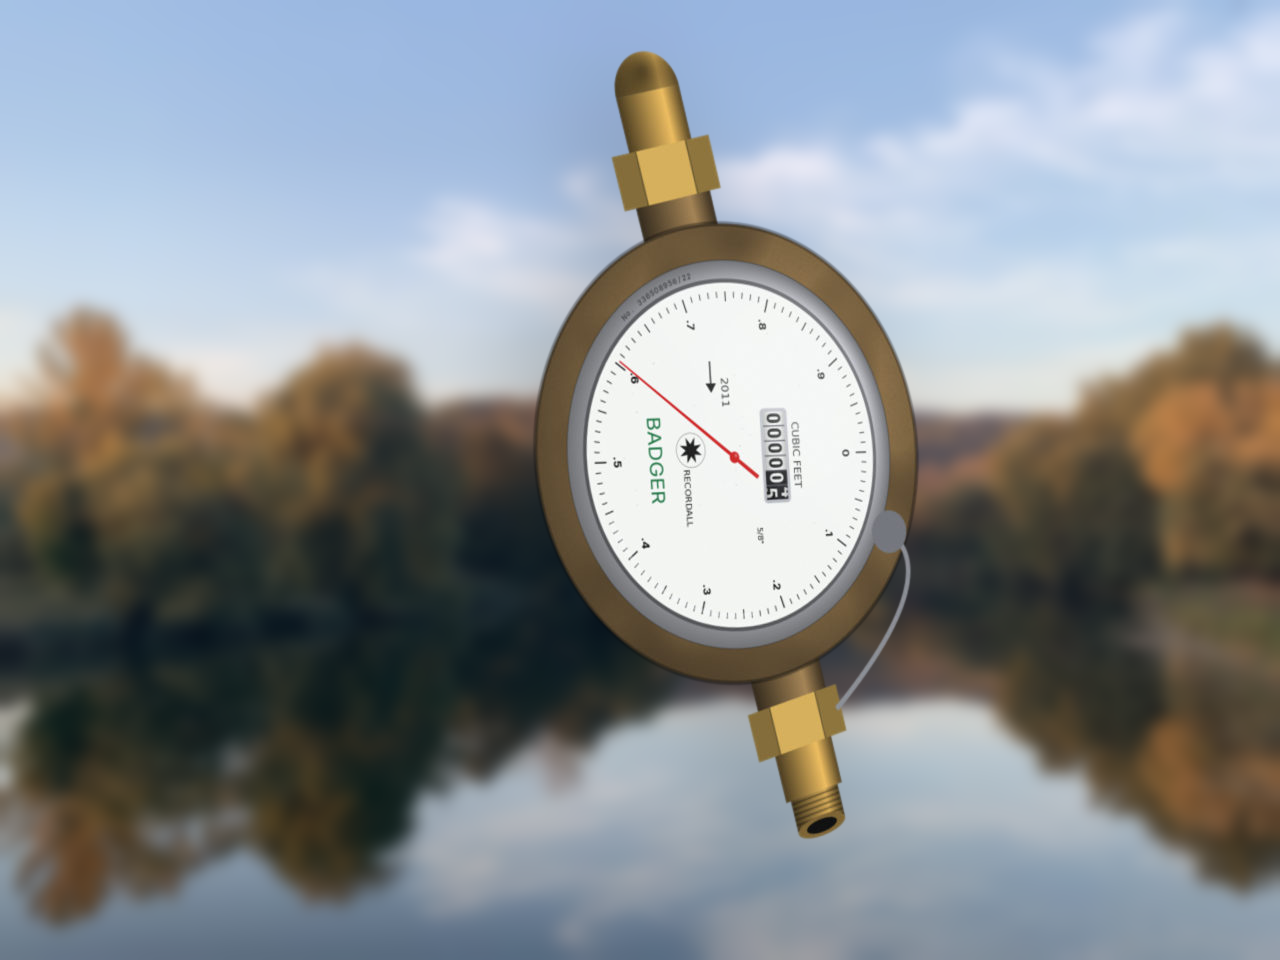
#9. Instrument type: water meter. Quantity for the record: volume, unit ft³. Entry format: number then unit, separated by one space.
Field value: 4.60 ft³
